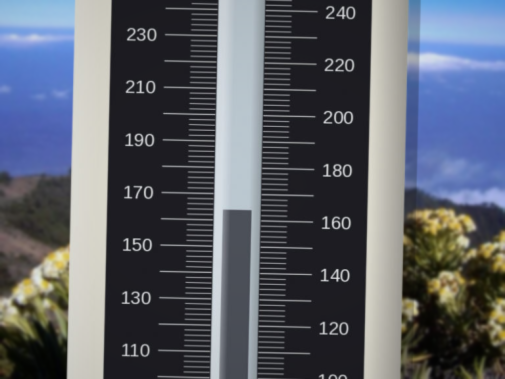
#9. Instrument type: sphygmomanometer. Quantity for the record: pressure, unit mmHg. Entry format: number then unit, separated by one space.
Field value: 164 mmHg
